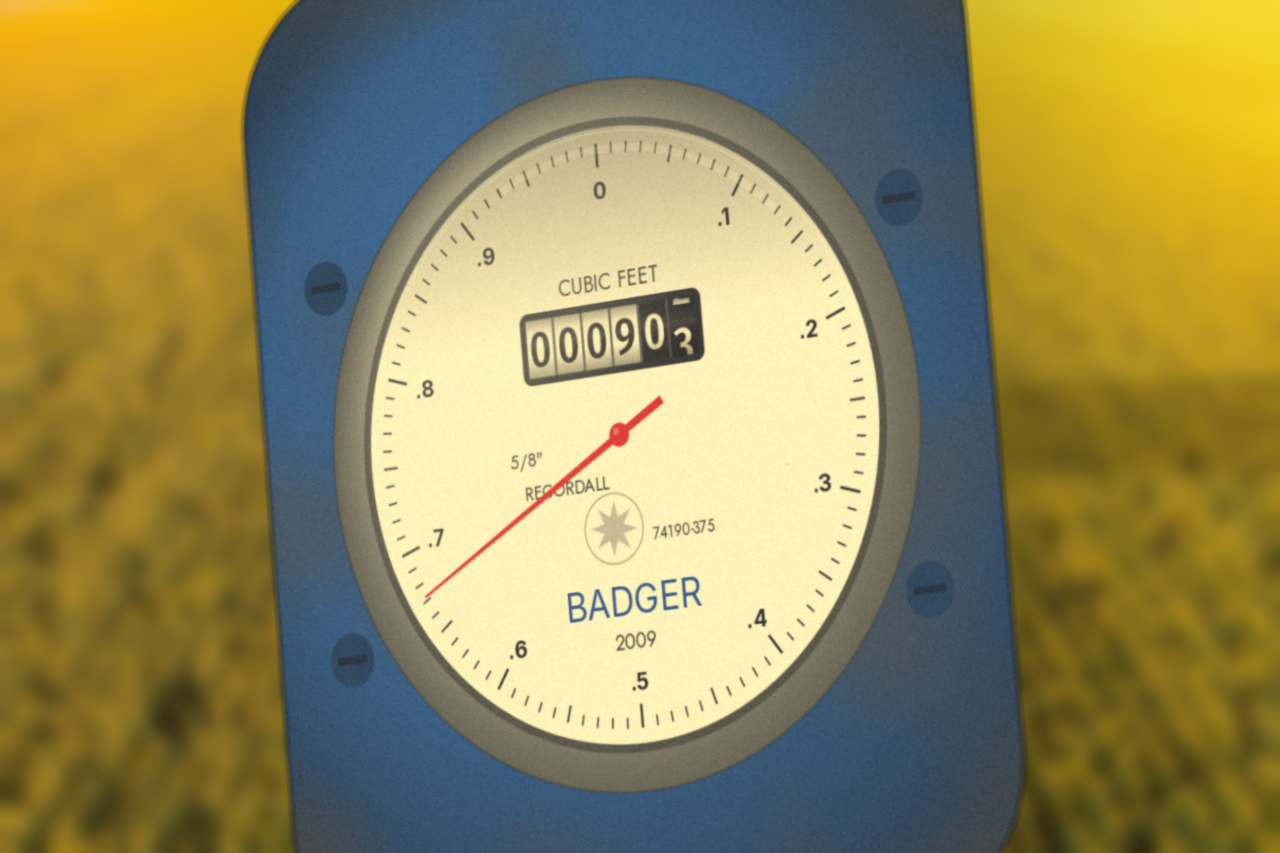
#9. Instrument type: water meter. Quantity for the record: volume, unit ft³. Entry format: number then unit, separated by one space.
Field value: 902.67 ft³
